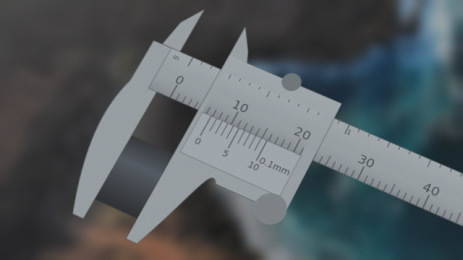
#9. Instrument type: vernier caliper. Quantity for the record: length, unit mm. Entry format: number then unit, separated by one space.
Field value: 6.8 mm
